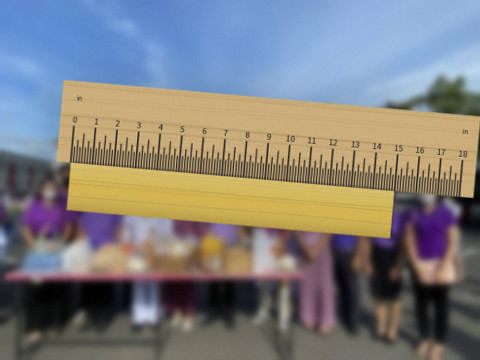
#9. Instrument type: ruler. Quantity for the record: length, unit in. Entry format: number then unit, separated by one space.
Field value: 15 in
